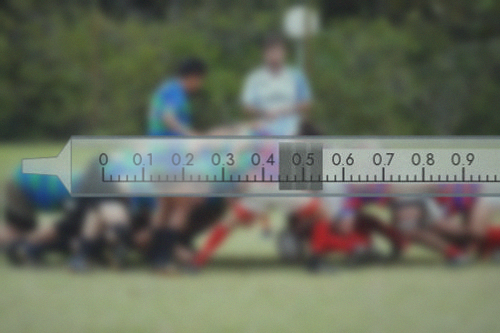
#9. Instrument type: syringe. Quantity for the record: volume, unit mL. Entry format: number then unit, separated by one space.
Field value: 0.44 mL
